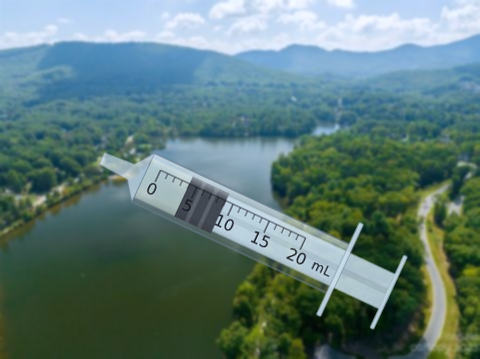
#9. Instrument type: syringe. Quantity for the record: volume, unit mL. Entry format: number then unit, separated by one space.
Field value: 4 mL
